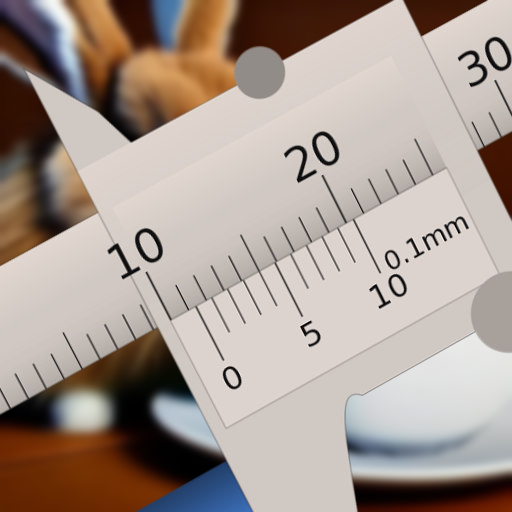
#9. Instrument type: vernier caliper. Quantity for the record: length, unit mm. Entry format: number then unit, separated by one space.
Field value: 11.4 mm
